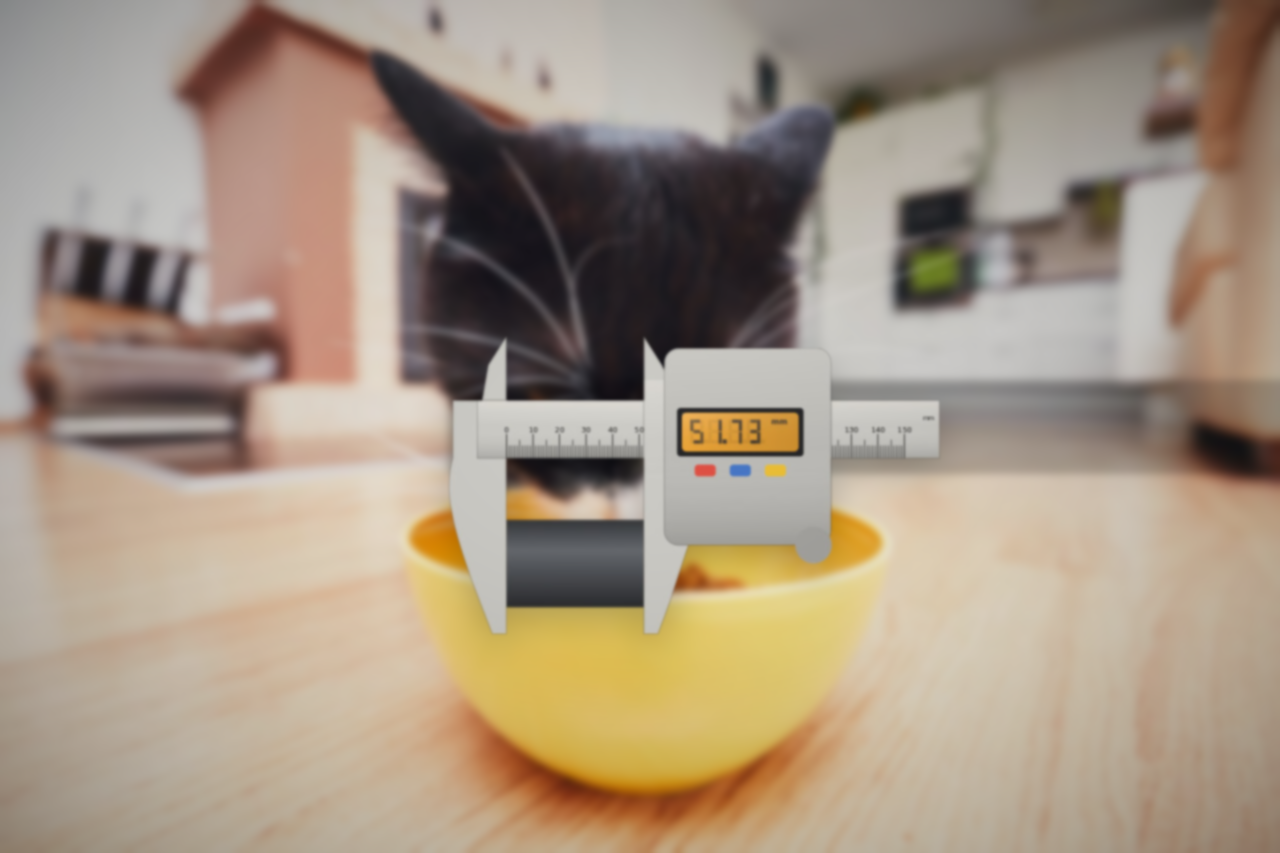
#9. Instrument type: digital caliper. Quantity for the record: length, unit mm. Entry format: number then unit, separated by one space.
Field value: 51.73 mm
